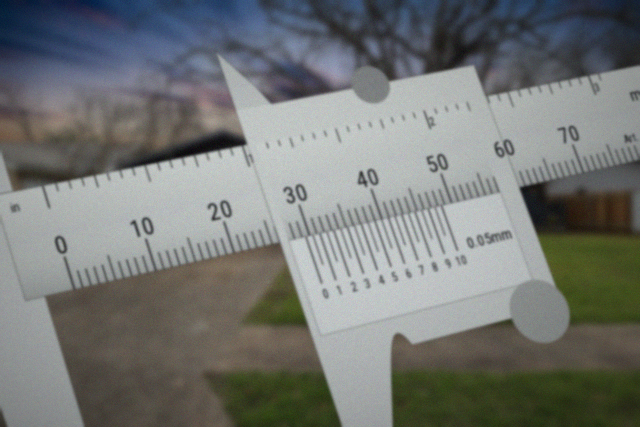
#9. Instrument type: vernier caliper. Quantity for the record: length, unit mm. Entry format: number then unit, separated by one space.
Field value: 29.5 mm
